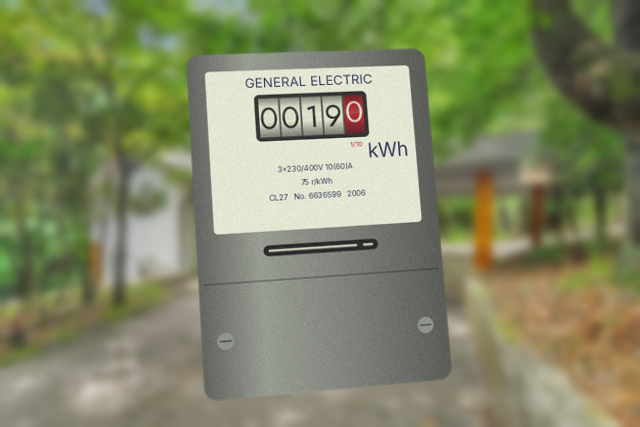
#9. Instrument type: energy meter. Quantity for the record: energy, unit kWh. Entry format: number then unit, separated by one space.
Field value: 19.0 kWh
